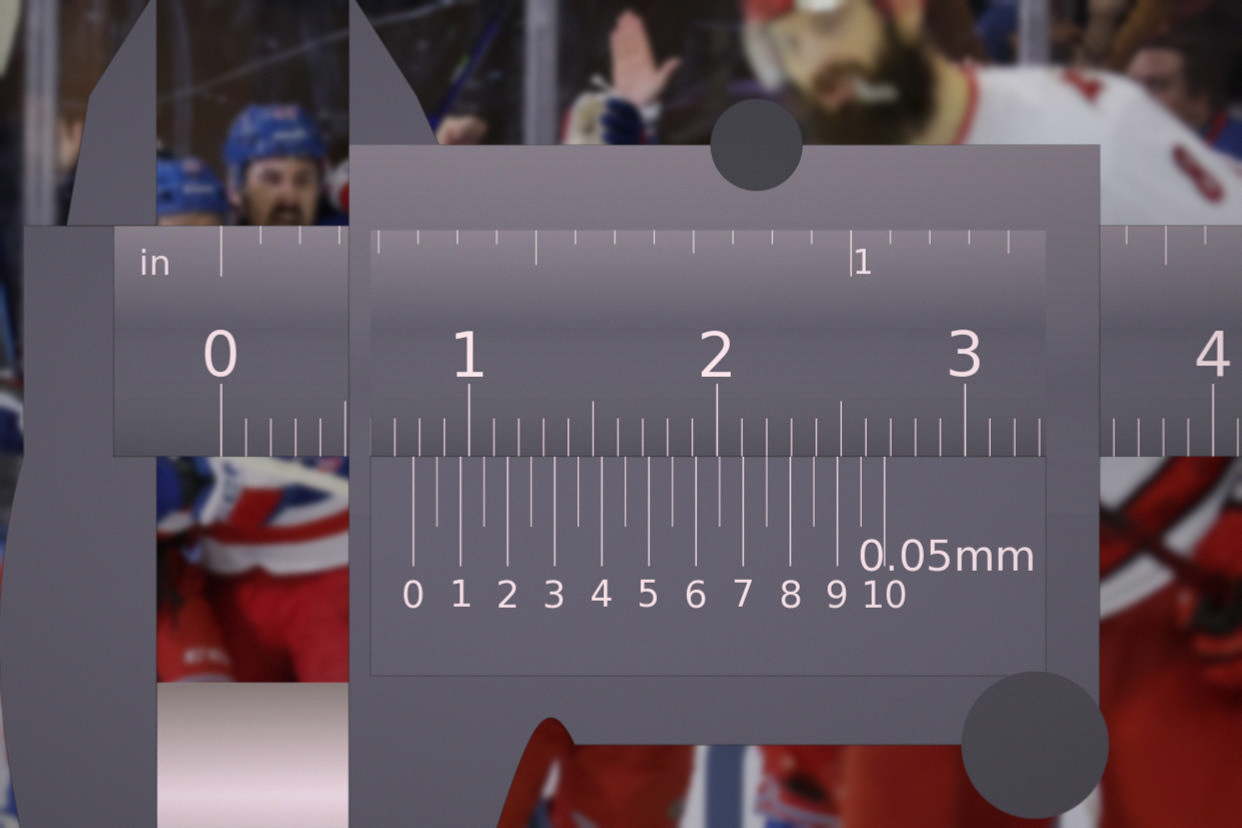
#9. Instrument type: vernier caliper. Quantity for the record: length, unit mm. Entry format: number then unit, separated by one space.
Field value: 7.75 mm
